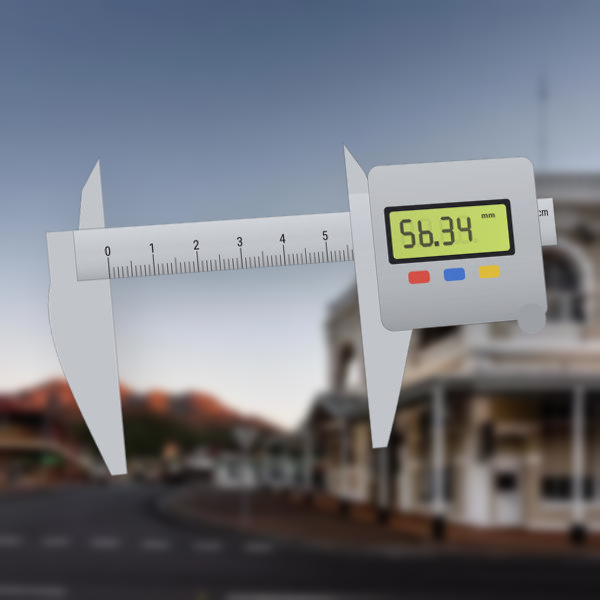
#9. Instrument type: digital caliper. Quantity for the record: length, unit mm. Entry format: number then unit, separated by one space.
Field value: 56.34 mm
